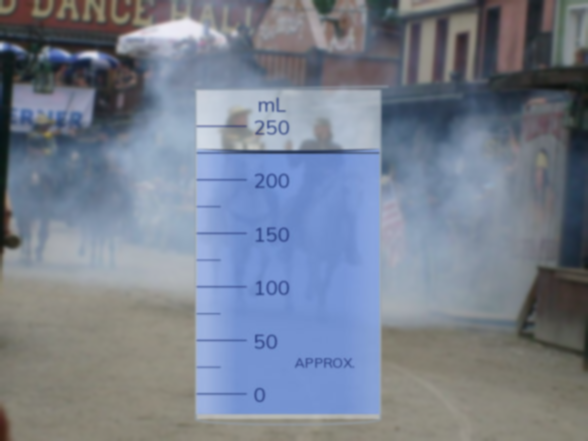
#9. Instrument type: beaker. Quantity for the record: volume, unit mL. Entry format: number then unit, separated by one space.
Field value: 225 mL
